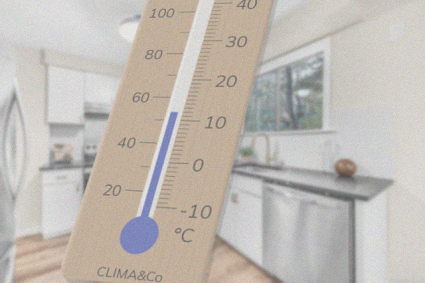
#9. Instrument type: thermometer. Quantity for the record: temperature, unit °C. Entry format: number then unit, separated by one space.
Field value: 12 °C
